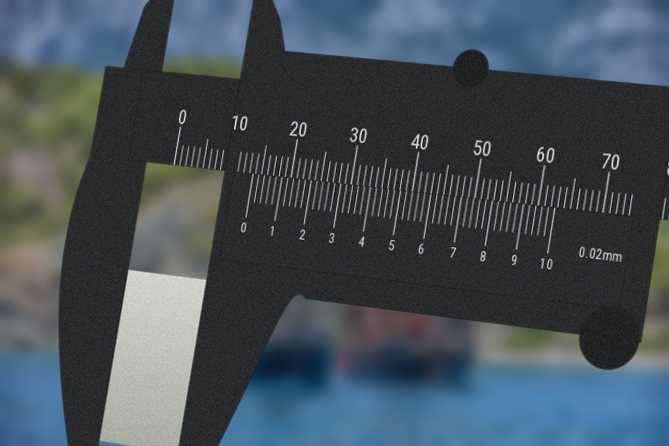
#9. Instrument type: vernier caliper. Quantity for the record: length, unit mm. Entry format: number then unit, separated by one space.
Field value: 13.6 mm
